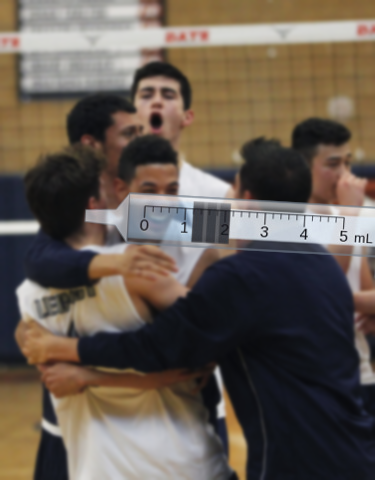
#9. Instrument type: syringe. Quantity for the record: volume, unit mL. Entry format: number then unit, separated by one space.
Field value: 1.2 mL
